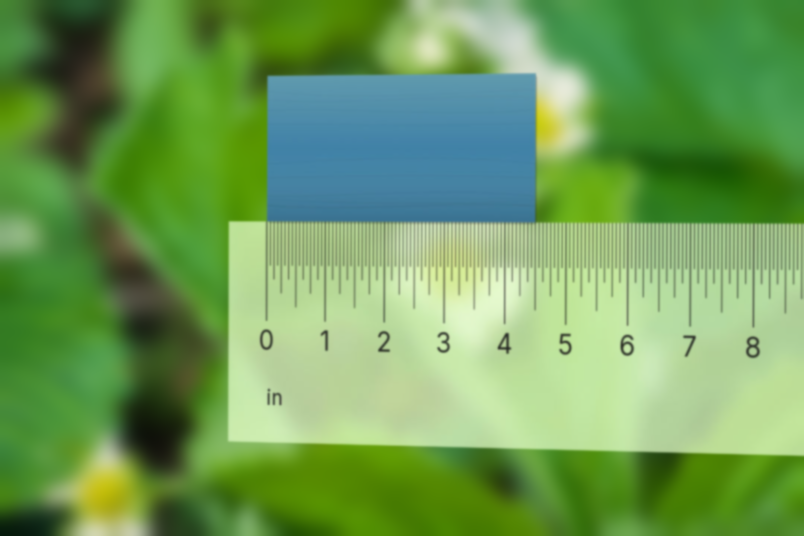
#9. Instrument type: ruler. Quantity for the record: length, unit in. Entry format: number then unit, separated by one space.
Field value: 4.5 in
